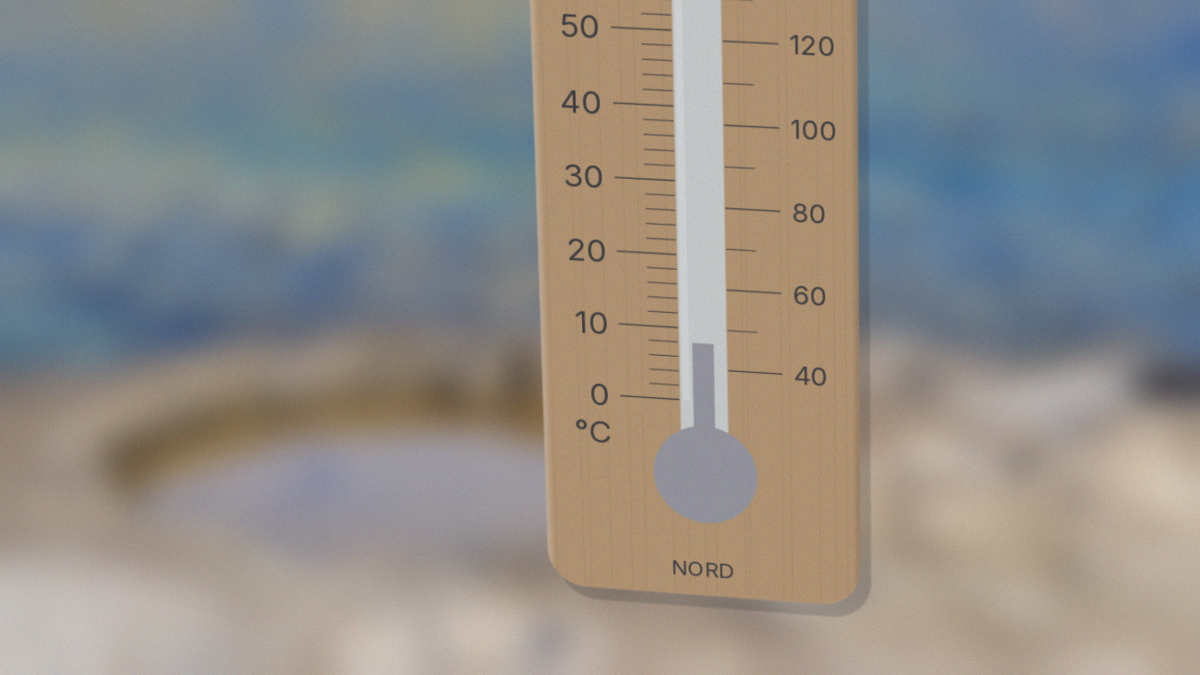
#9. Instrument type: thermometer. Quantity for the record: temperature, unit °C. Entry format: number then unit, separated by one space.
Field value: 8 °C
